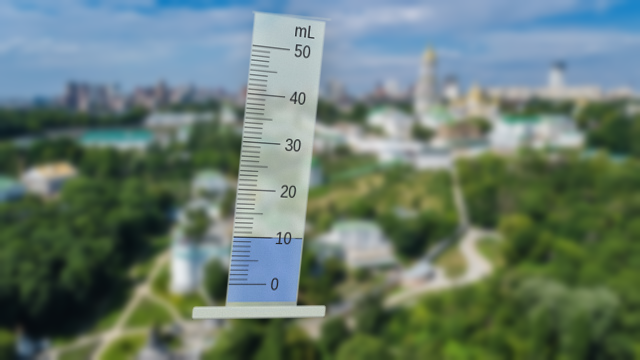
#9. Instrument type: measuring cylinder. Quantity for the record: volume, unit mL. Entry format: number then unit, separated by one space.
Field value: 10 mL
